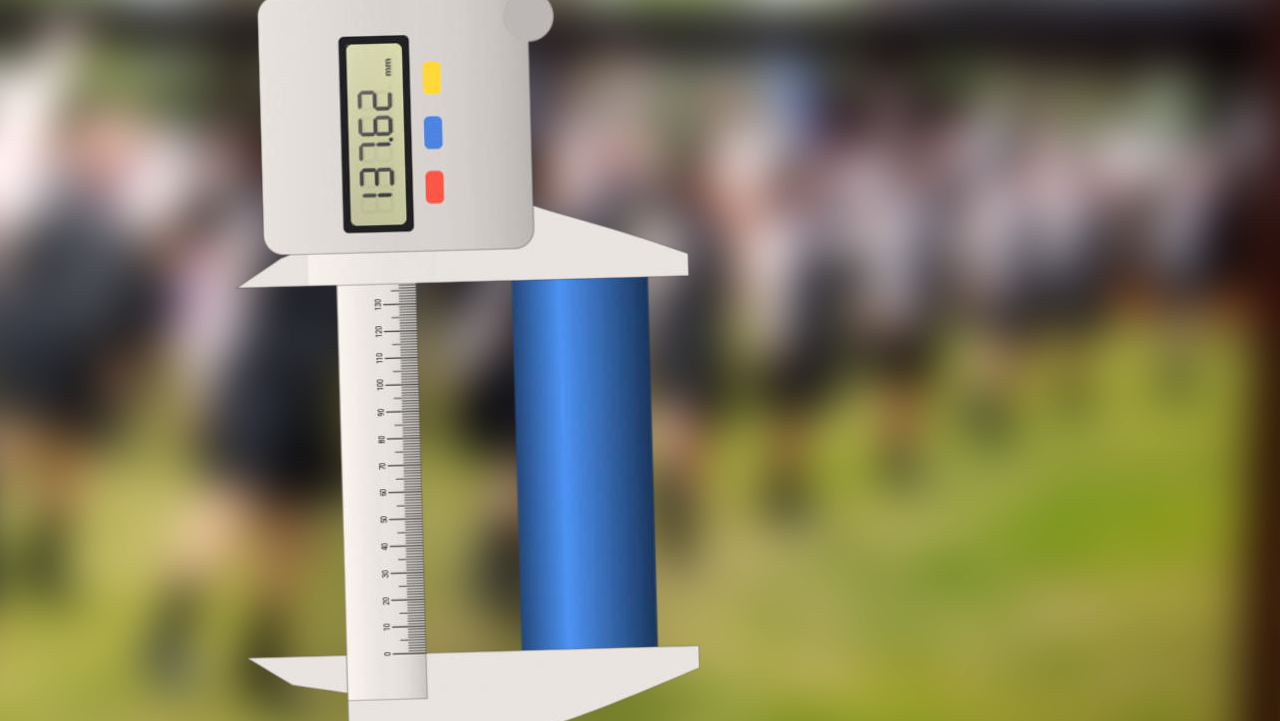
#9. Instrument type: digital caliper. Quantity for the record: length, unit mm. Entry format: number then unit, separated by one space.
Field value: 137.62 mm
